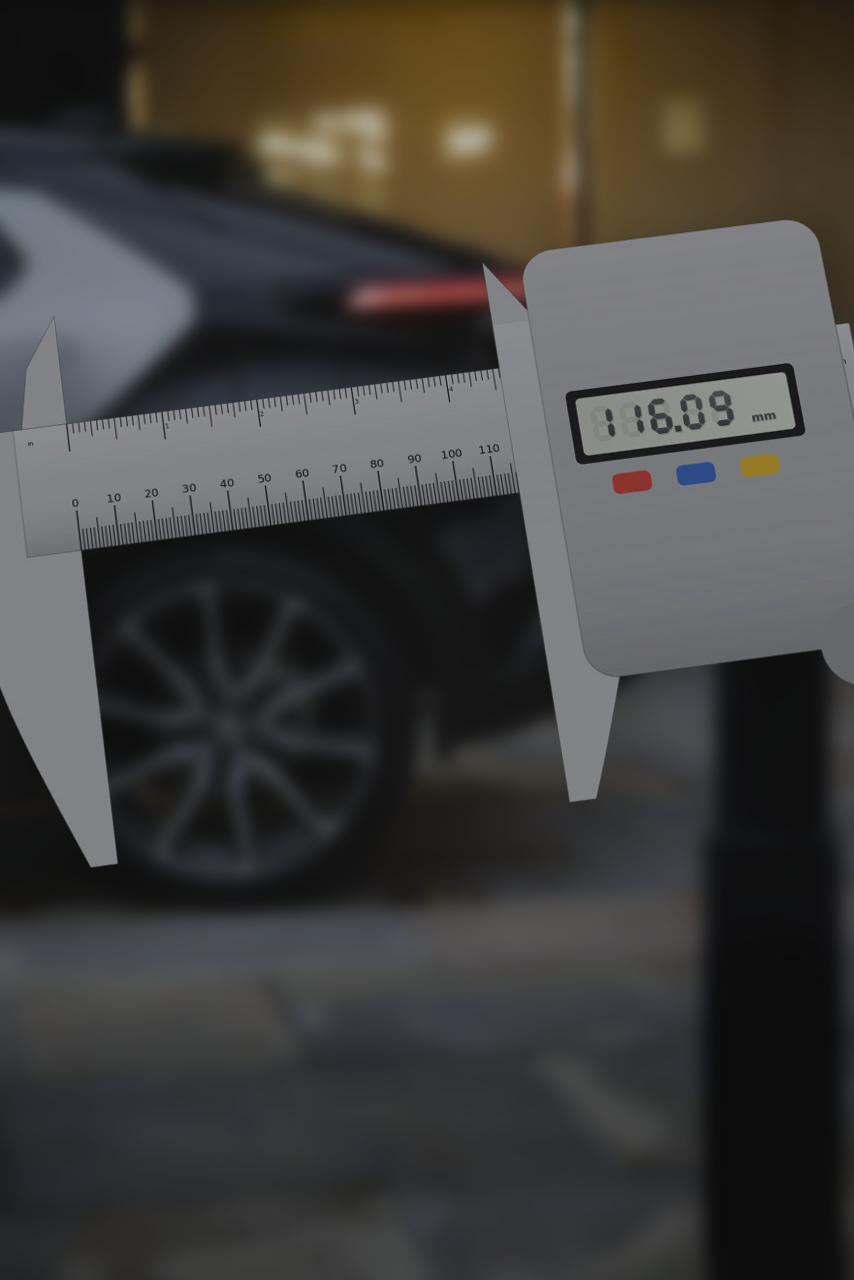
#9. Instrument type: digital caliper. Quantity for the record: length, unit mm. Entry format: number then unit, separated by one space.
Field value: 116.09 mm
